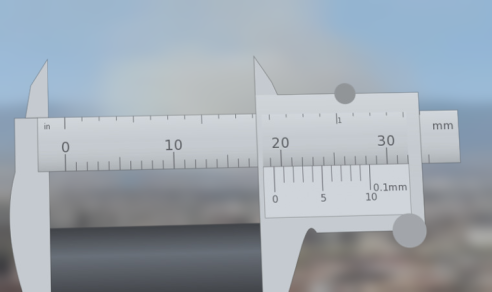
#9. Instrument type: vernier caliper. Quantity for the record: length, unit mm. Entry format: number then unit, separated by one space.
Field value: 19.3 mm
